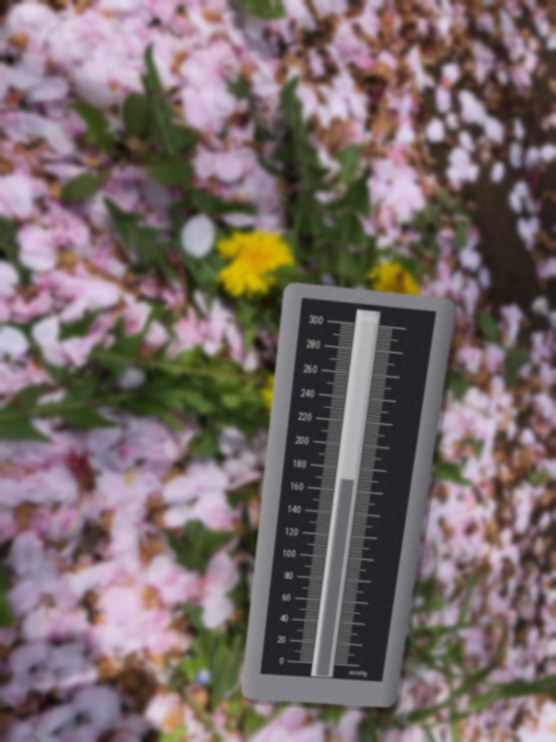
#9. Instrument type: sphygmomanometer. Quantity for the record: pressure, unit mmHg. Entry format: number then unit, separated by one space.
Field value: 170 mmHg
